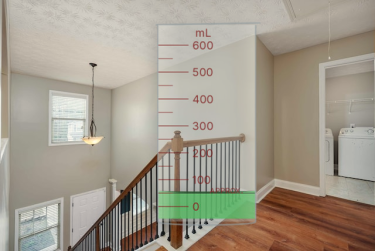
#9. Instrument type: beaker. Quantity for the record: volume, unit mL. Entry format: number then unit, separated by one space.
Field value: 50 mL
